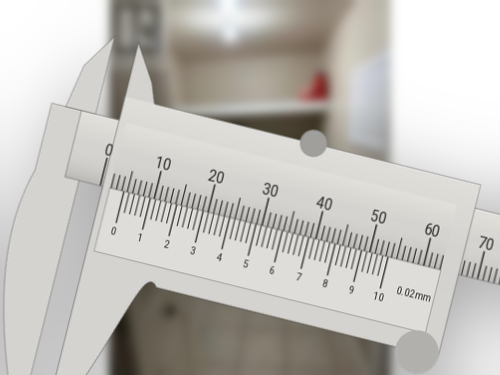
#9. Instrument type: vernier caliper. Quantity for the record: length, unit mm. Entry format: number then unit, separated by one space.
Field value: 4.4 mm
